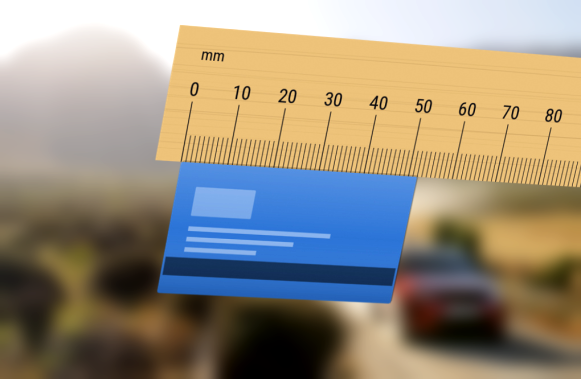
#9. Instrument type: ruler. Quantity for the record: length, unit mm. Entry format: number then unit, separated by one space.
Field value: 52 mm
